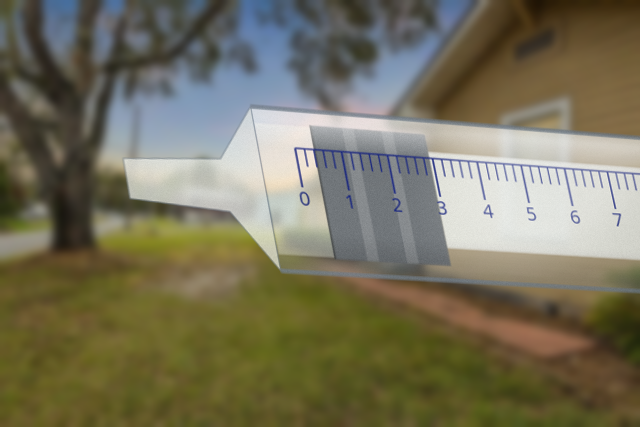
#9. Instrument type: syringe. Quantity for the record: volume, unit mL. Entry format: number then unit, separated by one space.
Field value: 0.4 mL
